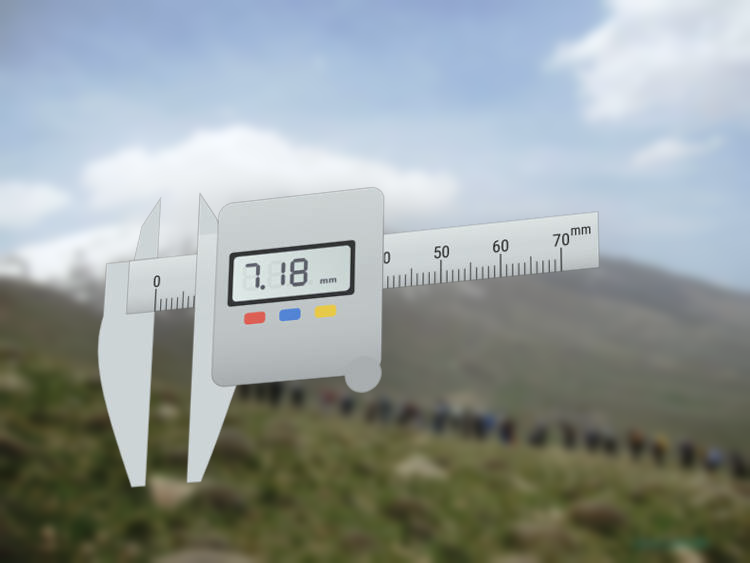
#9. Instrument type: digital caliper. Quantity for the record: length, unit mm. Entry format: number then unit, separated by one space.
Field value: 7.18 mm
